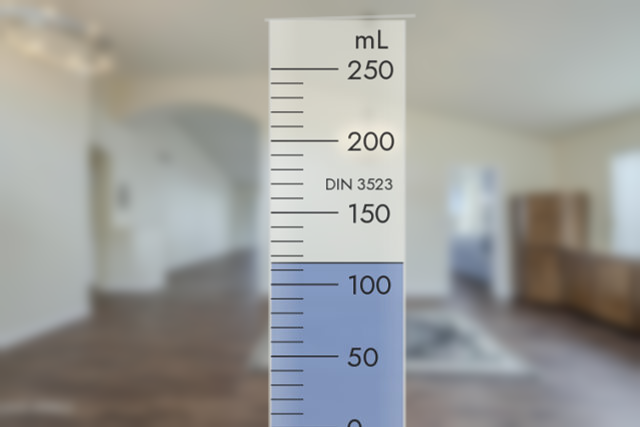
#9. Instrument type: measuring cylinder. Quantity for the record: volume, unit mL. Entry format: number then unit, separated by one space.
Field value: 115 mL
